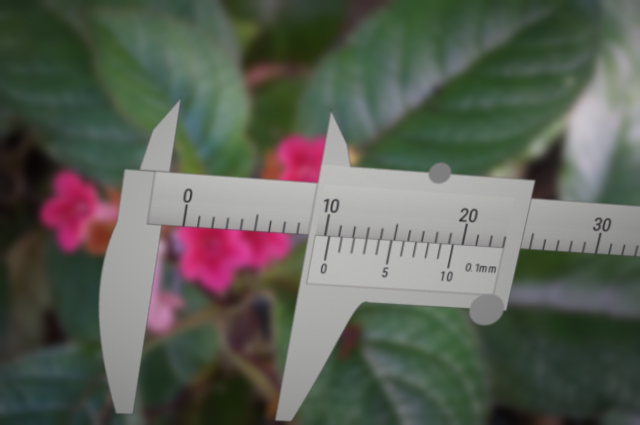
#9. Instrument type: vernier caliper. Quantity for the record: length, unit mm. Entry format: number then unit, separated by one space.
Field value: 10.3 mm
